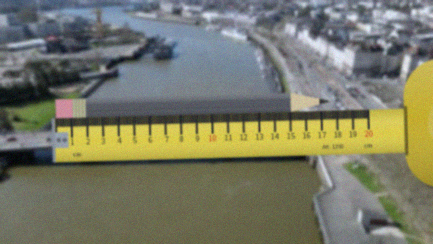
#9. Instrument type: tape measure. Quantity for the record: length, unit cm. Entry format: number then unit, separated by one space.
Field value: 17.5 cm
